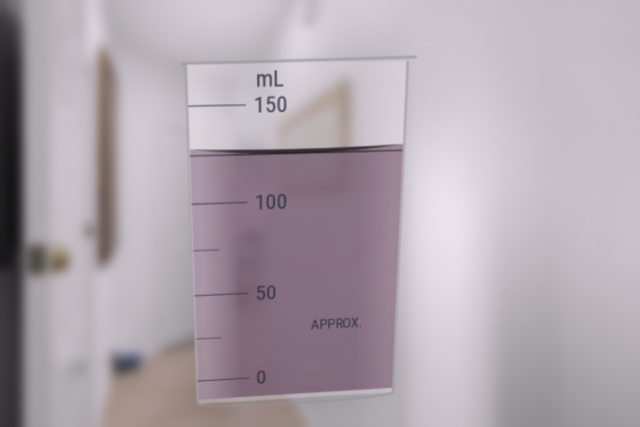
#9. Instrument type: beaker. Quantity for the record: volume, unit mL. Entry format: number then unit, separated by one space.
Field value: 125 mL
